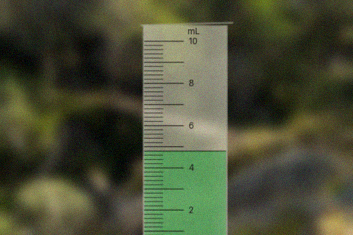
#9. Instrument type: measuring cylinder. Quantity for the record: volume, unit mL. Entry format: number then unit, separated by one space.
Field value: 4.8 mL
